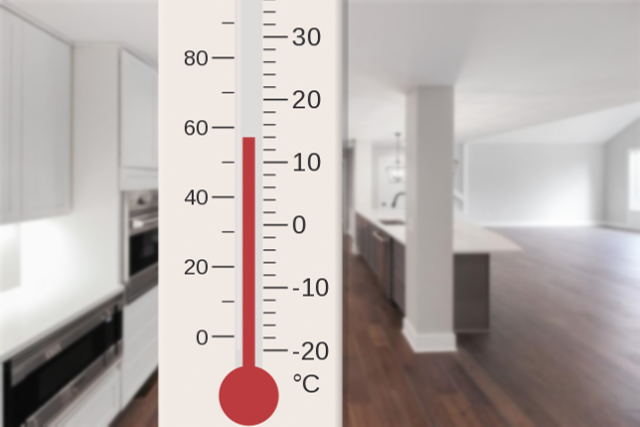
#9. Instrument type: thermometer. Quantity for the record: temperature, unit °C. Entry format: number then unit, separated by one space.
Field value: 14 °C
